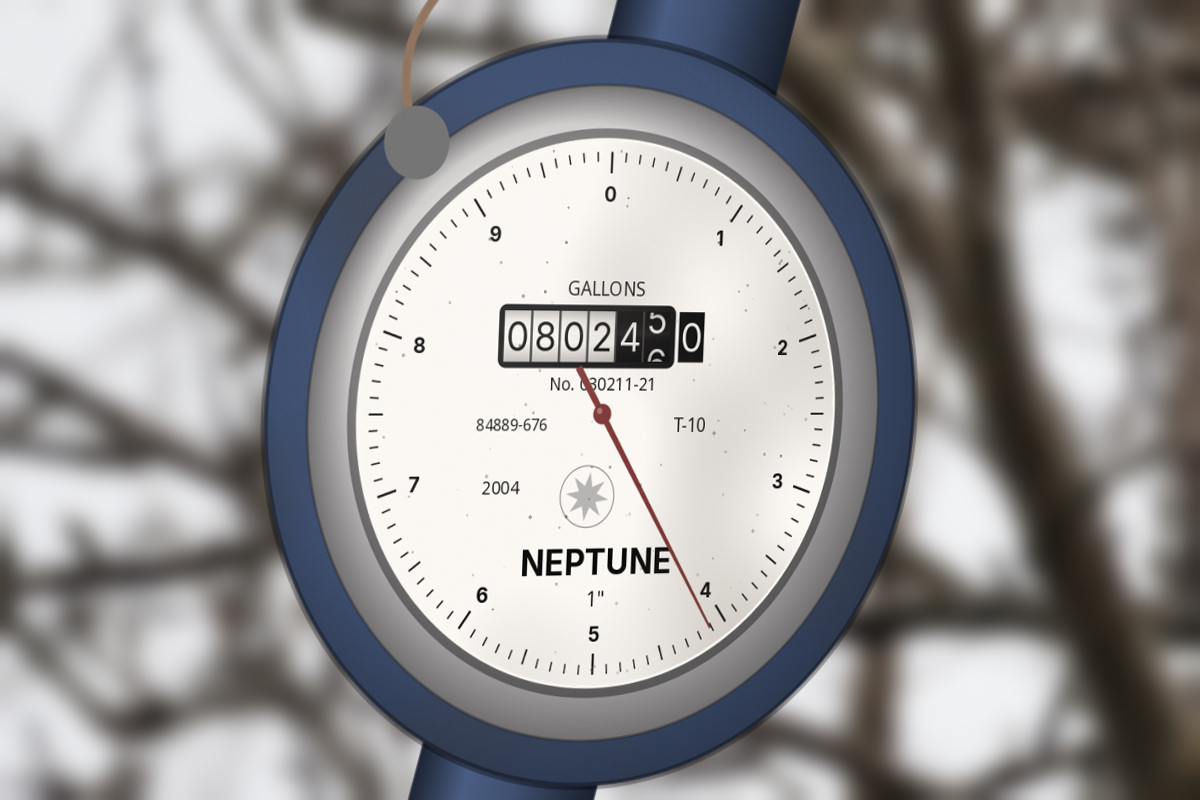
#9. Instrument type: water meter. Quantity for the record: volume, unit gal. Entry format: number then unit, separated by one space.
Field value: 802454.1 gal
